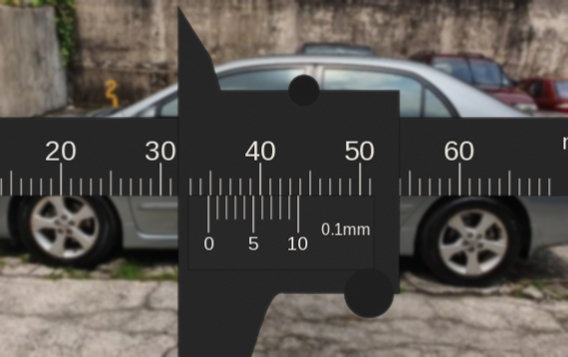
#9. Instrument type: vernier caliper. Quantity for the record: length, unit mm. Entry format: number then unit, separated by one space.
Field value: 34.8 mm
